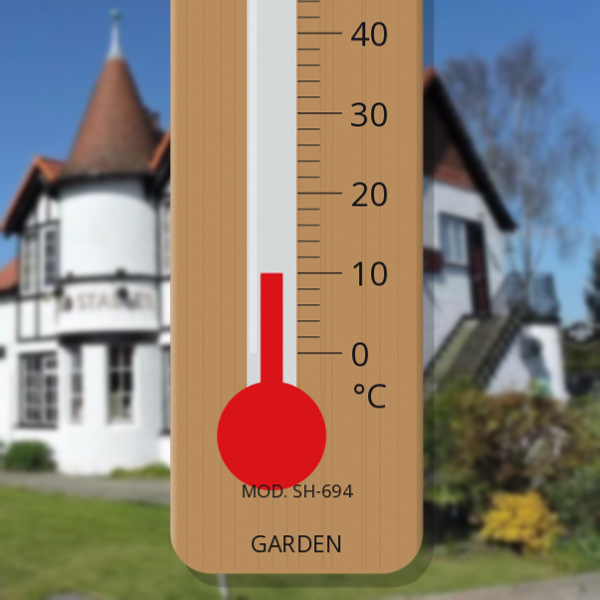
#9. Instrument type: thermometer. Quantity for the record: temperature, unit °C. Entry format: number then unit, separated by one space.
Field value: 10 °C
